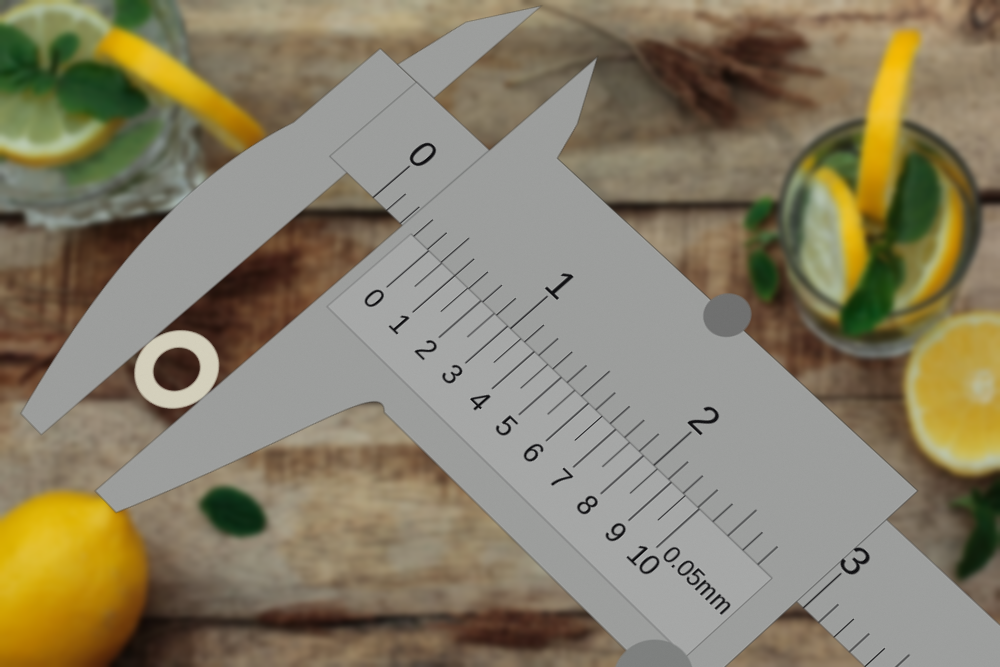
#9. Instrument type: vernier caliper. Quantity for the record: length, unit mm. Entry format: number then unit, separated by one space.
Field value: 4.1 mm
